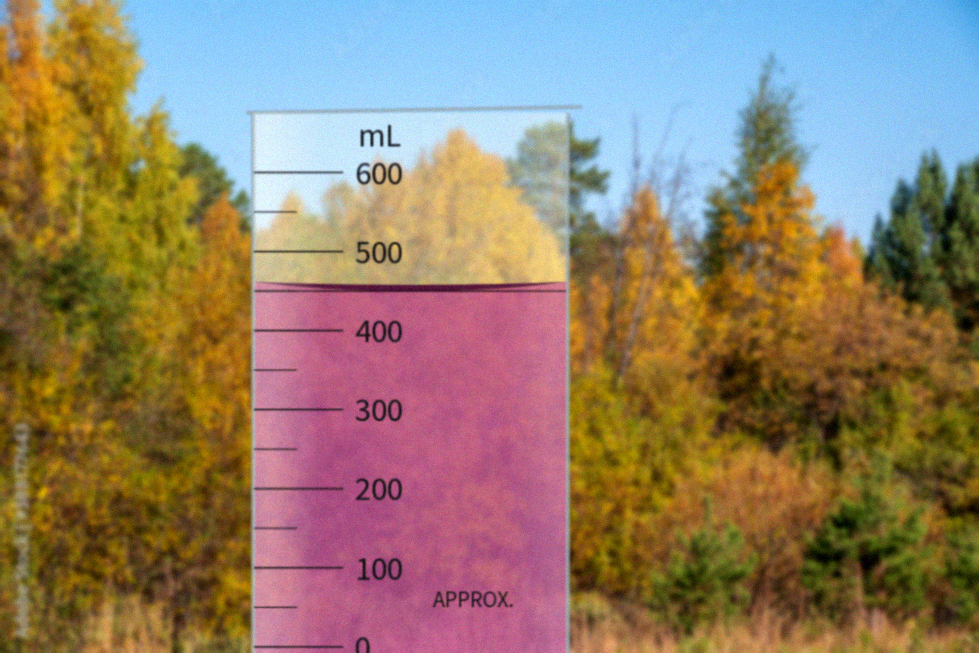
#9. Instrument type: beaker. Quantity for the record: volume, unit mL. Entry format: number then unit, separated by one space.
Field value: 450 mL
